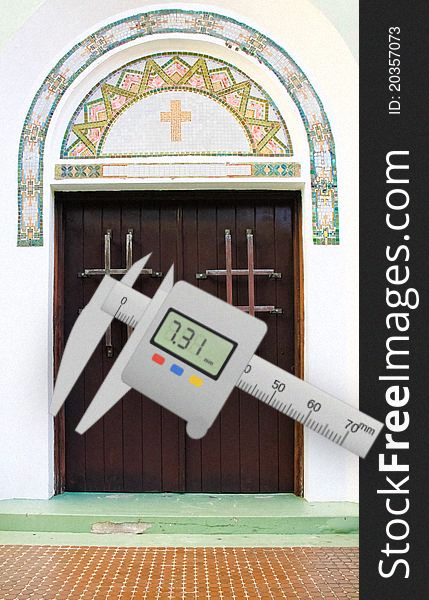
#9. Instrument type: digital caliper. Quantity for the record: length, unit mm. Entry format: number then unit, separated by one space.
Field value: 7.31 mm
